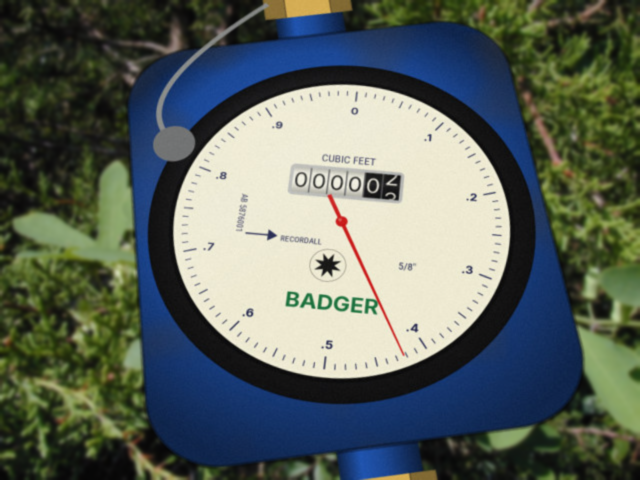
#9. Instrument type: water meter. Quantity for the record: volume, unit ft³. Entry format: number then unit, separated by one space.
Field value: 2.42 ft³
